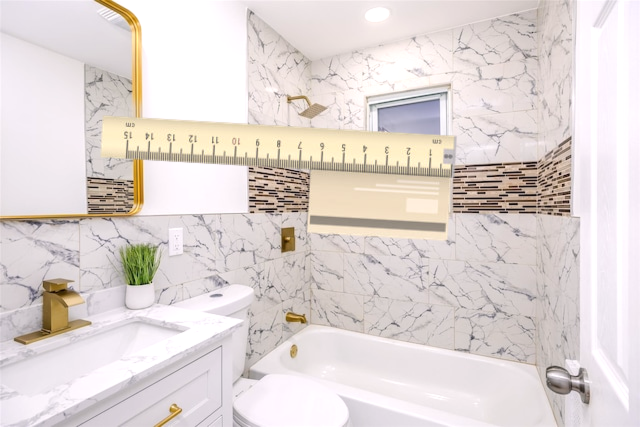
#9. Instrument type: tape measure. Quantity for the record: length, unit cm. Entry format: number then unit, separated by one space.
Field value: 6.5 cm
